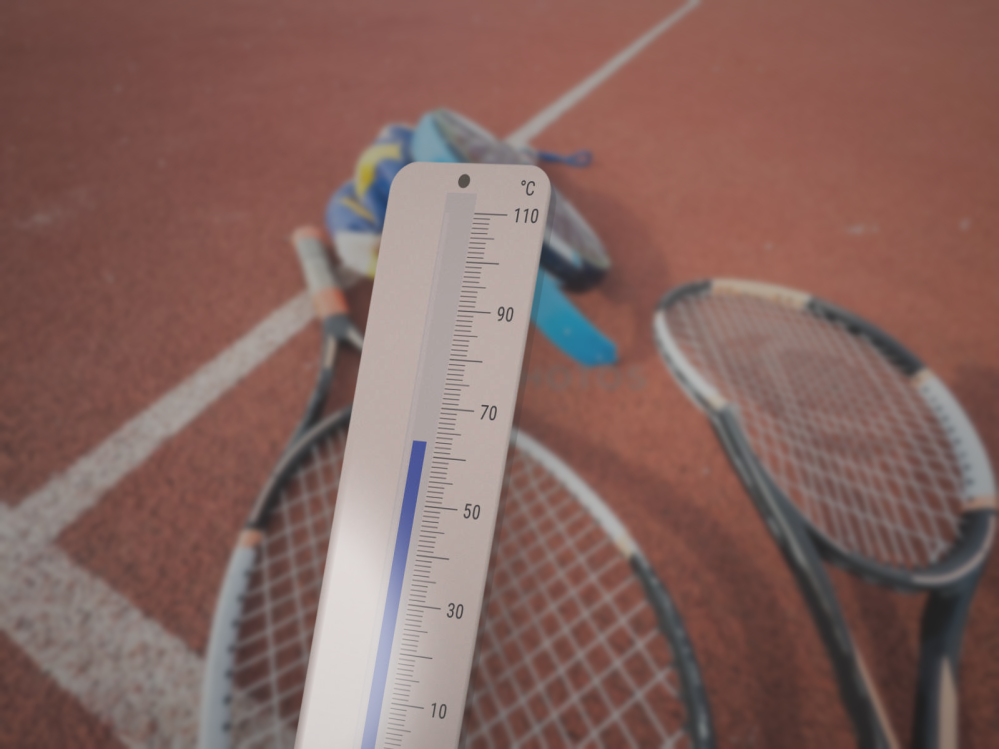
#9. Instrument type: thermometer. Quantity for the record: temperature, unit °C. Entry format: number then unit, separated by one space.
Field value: 63 °C
